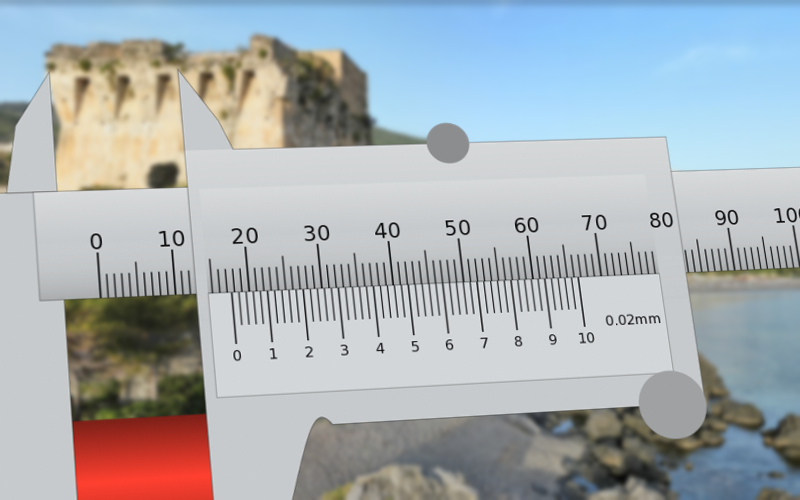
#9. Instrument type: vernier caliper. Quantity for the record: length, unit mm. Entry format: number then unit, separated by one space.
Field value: 17.6 mm
